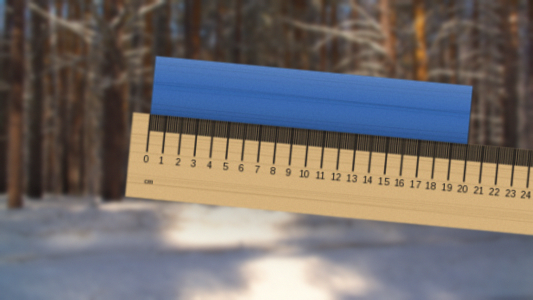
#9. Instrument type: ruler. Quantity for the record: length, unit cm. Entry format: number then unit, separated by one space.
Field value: 20 cm
